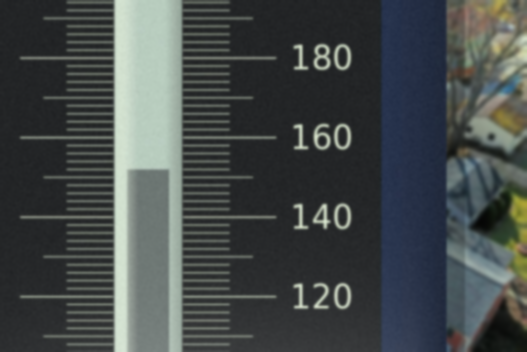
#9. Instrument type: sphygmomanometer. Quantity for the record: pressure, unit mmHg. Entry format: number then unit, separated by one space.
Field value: 152 mmHg
